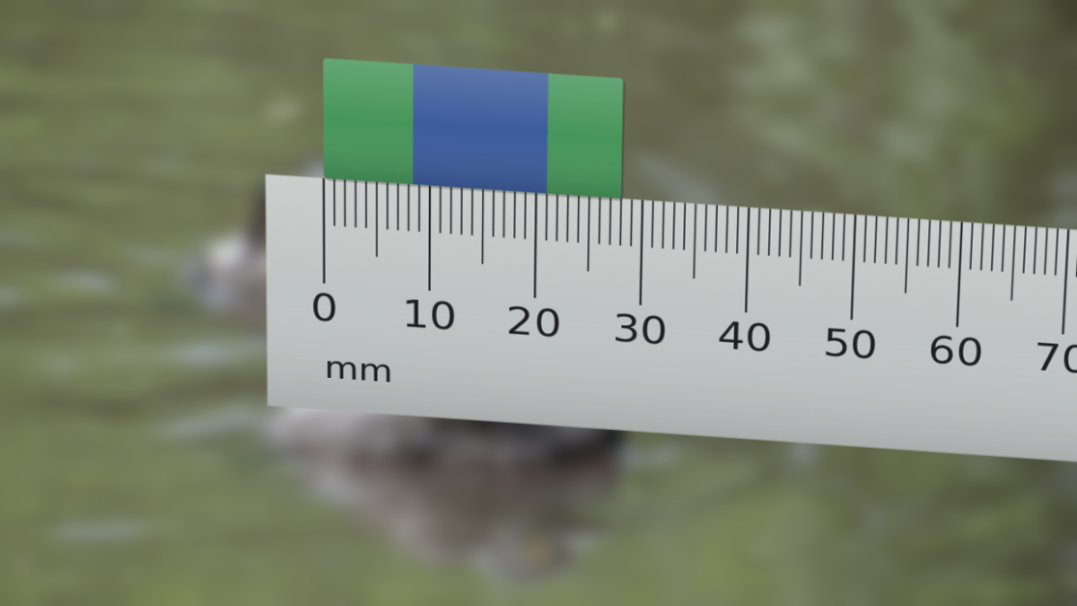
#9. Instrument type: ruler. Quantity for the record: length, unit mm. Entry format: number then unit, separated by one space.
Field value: 28 mm
